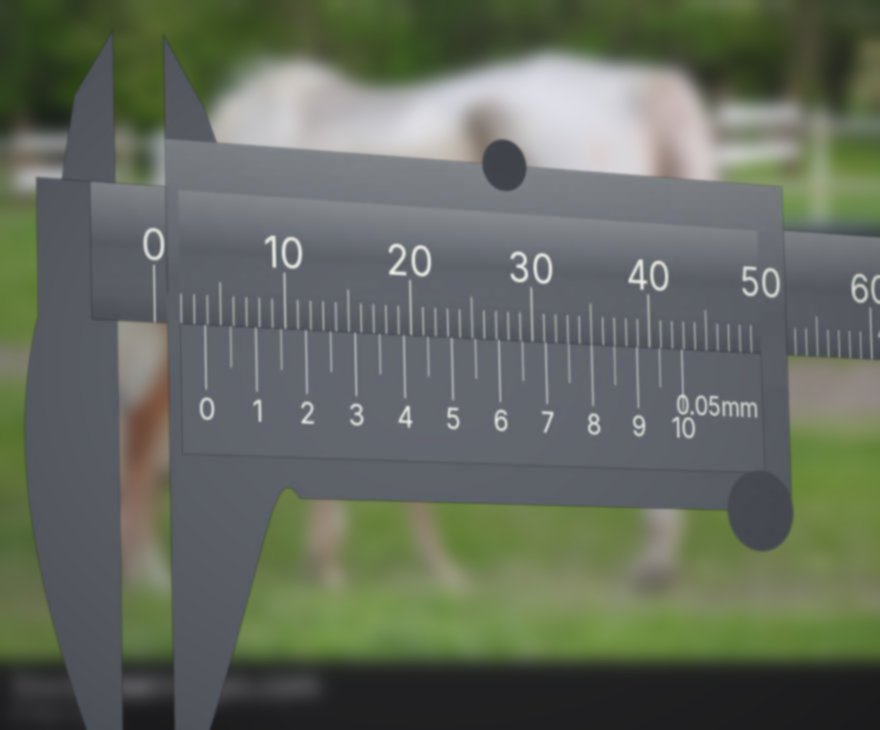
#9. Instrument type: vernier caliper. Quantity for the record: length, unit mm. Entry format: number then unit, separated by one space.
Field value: 3.8 mm
